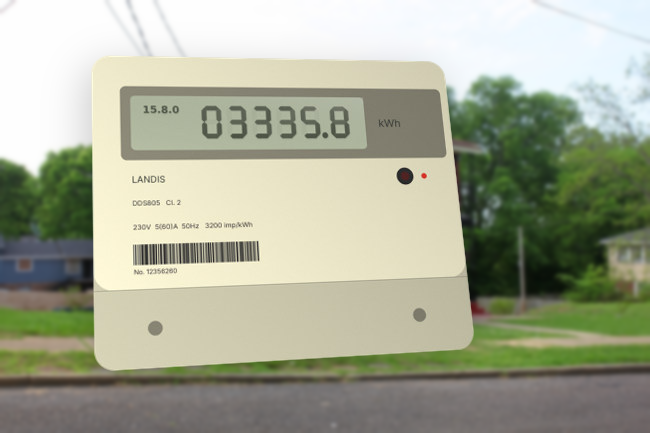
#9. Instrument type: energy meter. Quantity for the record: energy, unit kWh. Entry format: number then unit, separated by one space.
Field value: 3335.8 kWh
